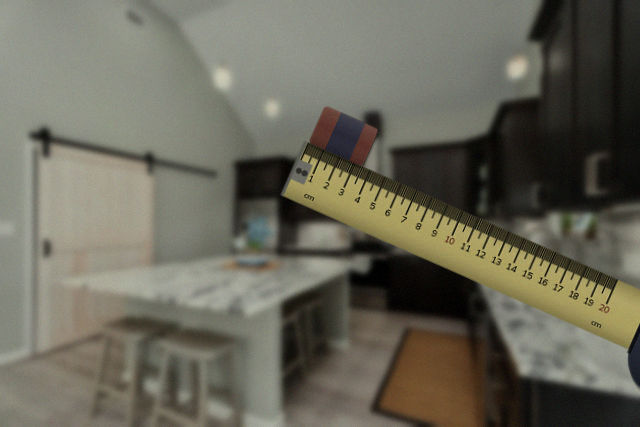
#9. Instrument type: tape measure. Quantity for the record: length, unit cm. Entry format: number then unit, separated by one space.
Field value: 3.5 cm
